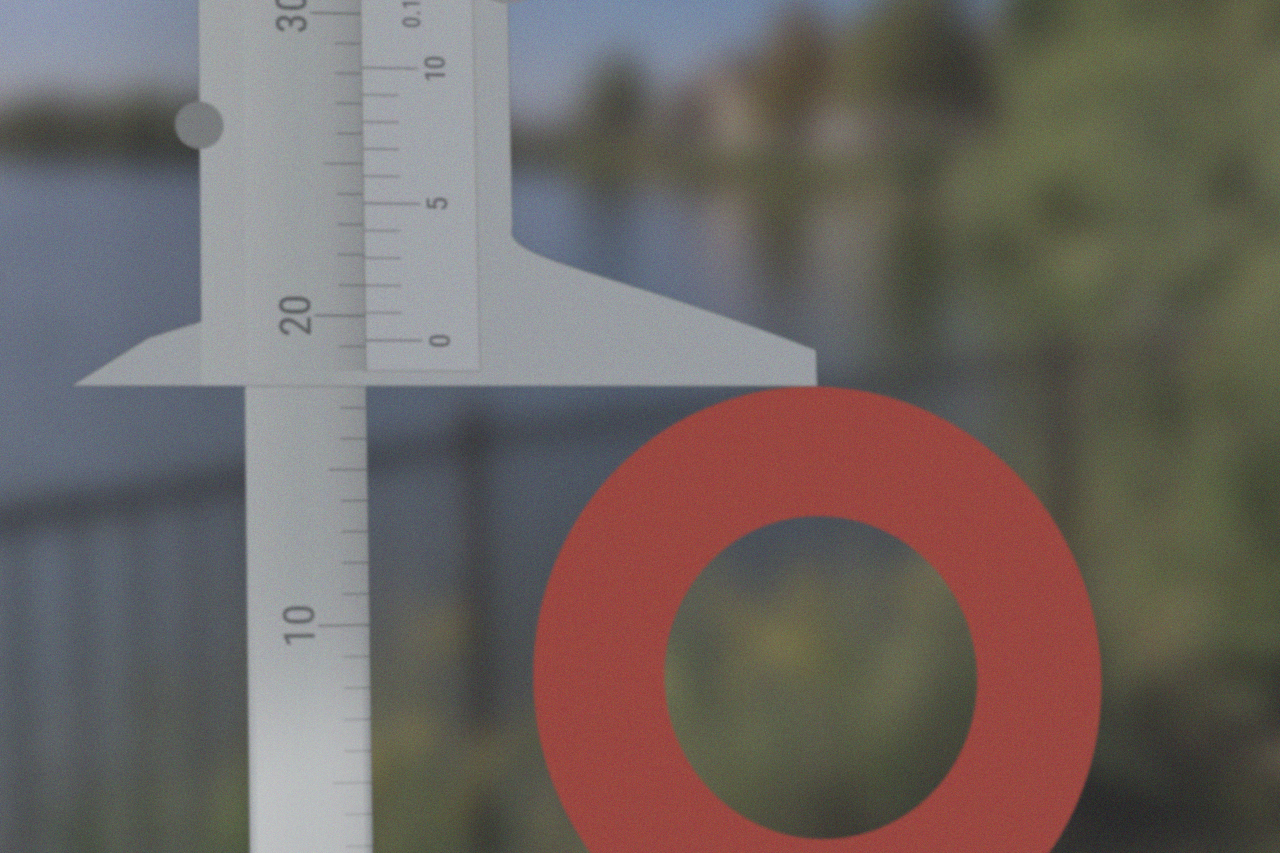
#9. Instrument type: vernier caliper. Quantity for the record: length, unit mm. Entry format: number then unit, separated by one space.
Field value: 19.2 mm
